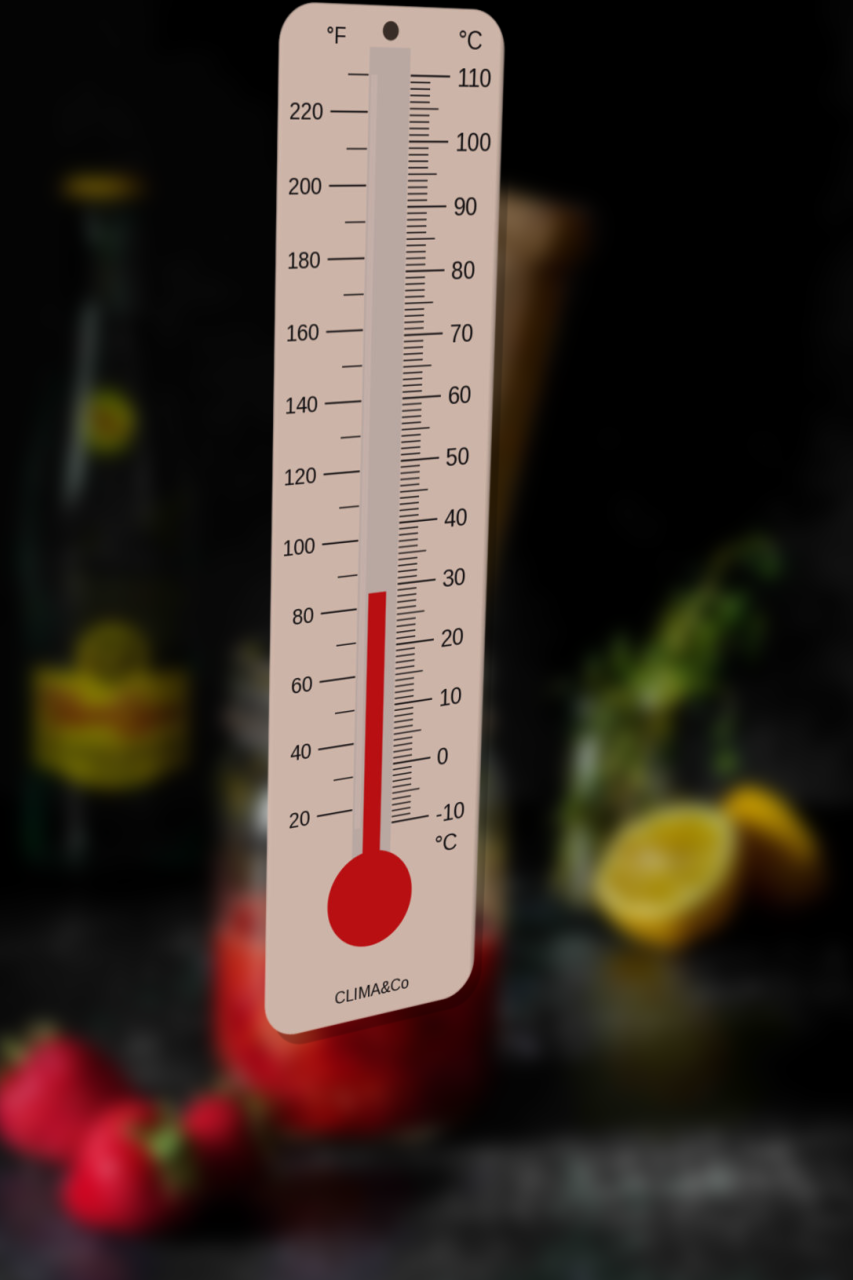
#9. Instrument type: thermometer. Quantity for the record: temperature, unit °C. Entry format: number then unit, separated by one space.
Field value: 29 °C
